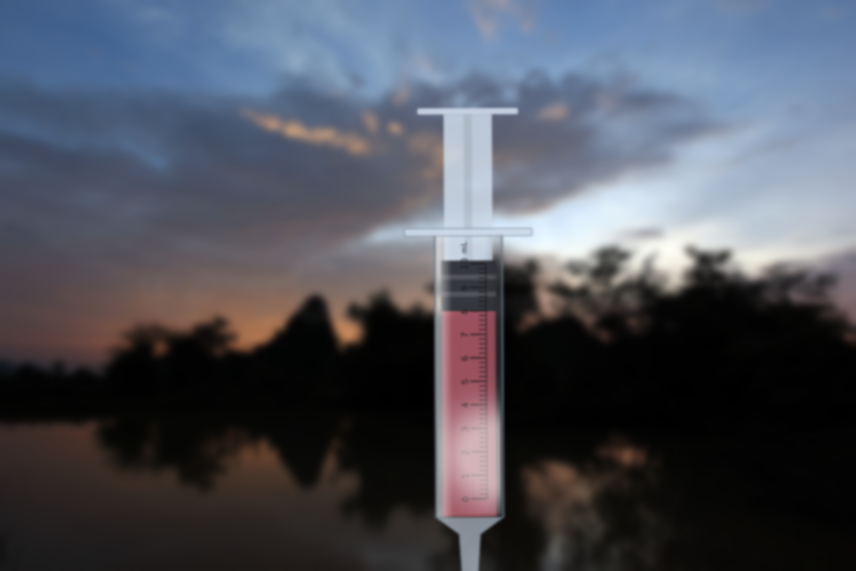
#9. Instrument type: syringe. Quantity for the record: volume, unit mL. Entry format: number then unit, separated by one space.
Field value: 8 mL
